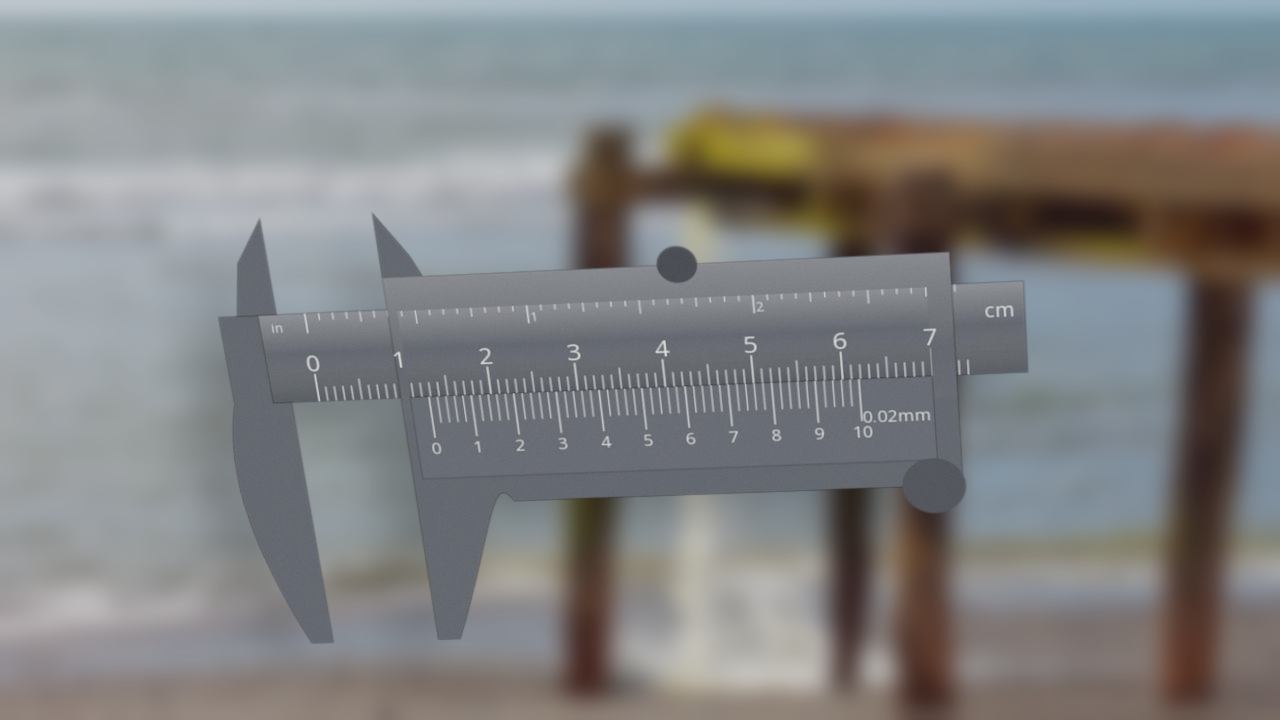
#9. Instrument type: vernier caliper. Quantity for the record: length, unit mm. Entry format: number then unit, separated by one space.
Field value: 12.8 mm
